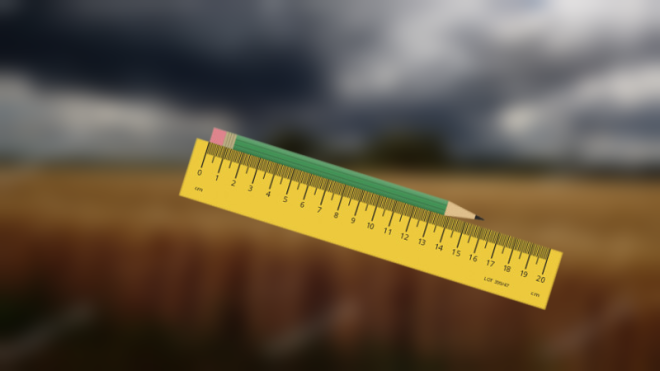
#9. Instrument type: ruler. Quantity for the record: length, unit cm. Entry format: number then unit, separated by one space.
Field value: 16 cm
